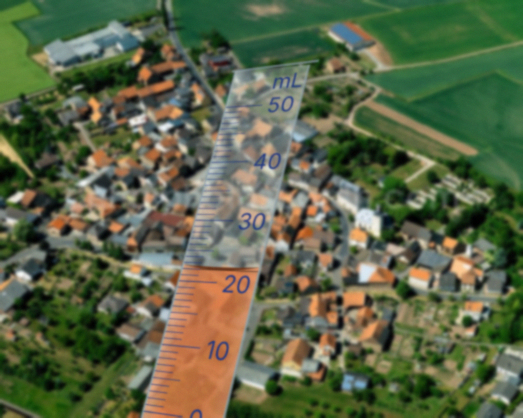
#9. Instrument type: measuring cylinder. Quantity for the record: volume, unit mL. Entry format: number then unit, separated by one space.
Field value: 22 mL
